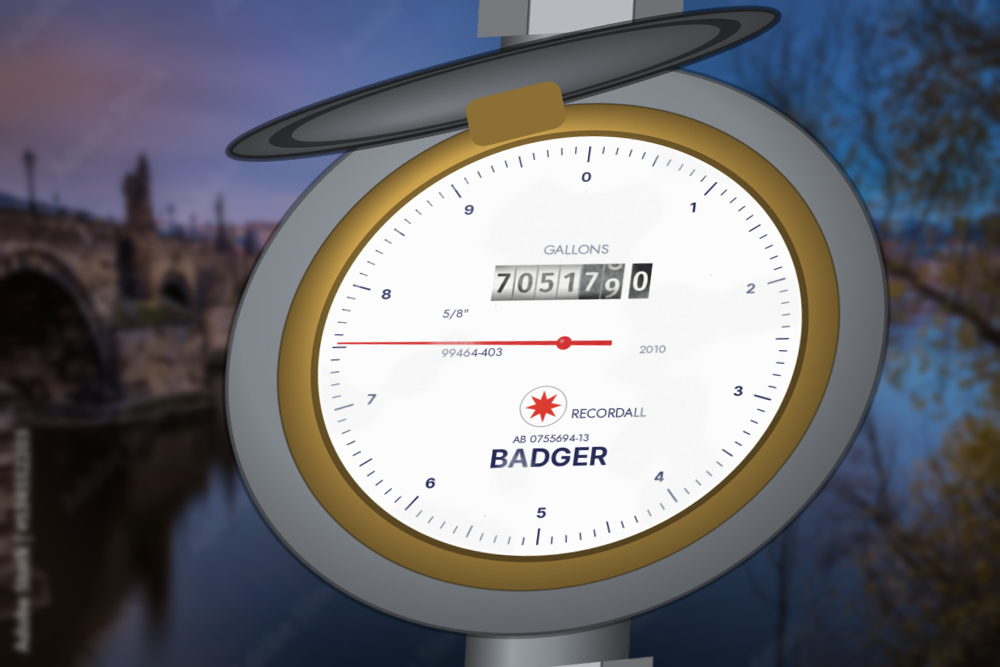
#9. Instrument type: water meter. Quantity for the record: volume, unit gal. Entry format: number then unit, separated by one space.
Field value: 7051787.5 gal
